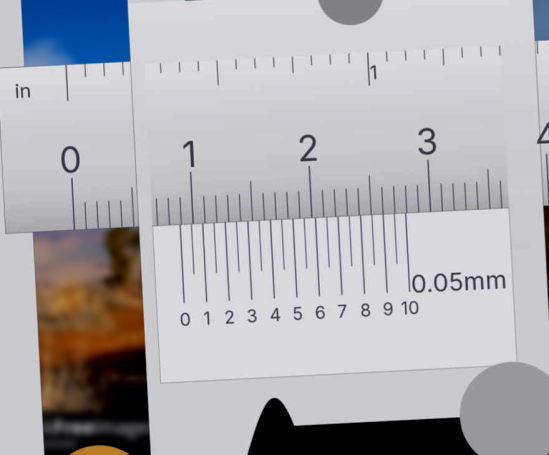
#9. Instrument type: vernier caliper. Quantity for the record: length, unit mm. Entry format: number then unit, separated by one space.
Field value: 8.9 mm
